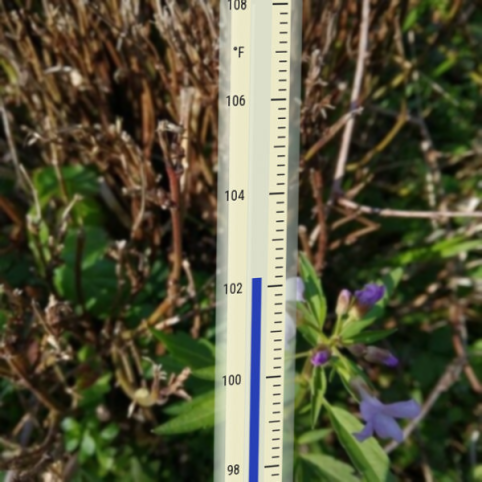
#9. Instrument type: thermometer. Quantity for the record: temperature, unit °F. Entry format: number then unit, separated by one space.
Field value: 102.2 °F
